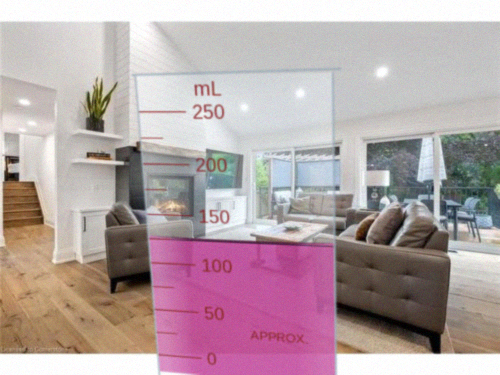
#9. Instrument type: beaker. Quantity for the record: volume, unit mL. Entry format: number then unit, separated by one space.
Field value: 125 mL
